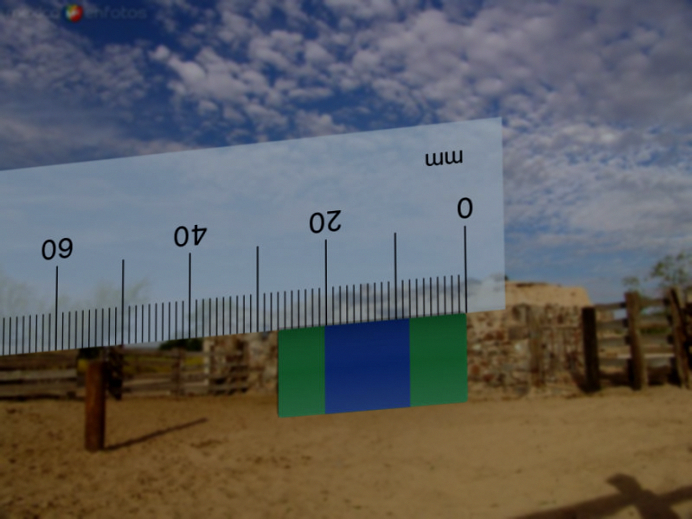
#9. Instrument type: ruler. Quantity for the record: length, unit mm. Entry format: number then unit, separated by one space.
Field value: 27 mm
